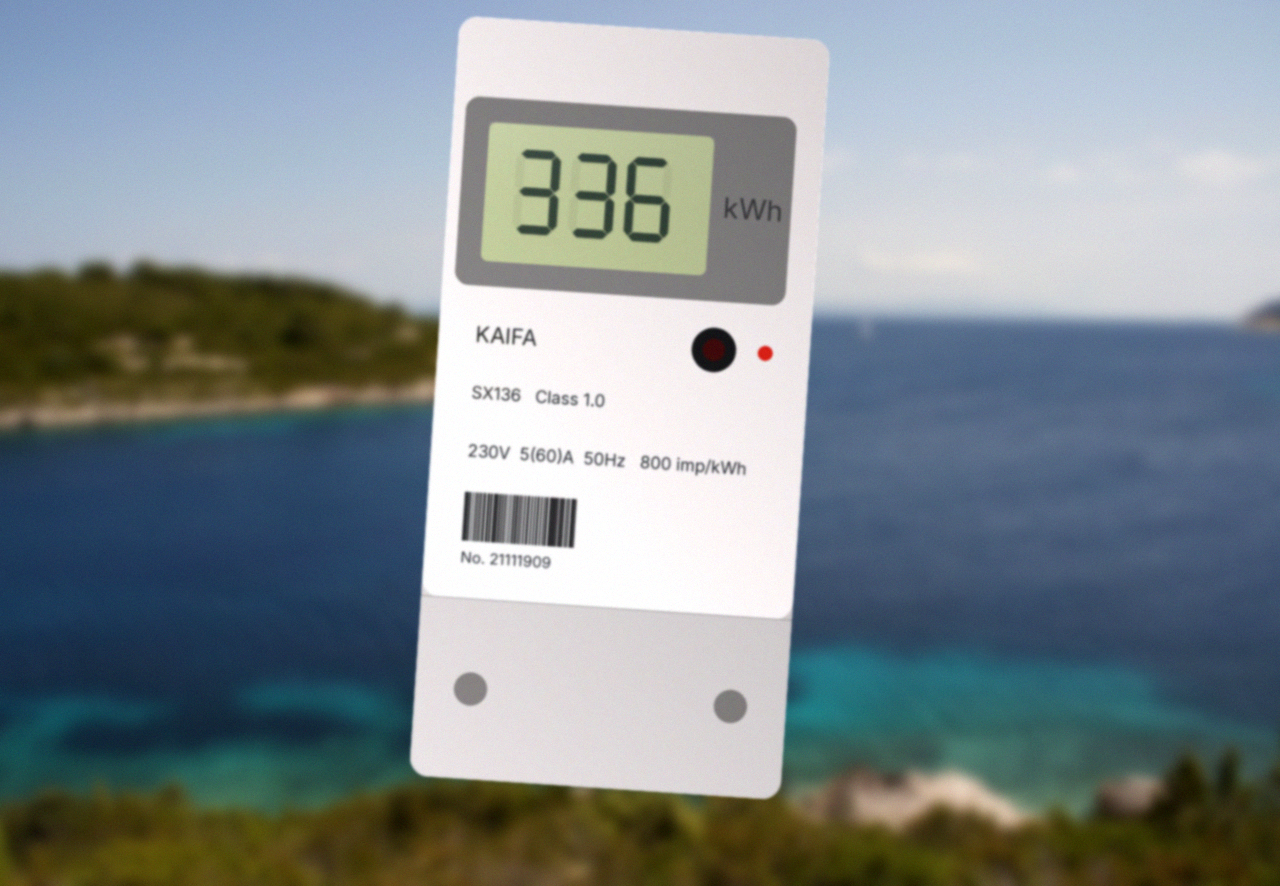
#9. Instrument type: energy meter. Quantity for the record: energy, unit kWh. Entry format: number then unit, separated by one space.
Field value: 336 kWh
